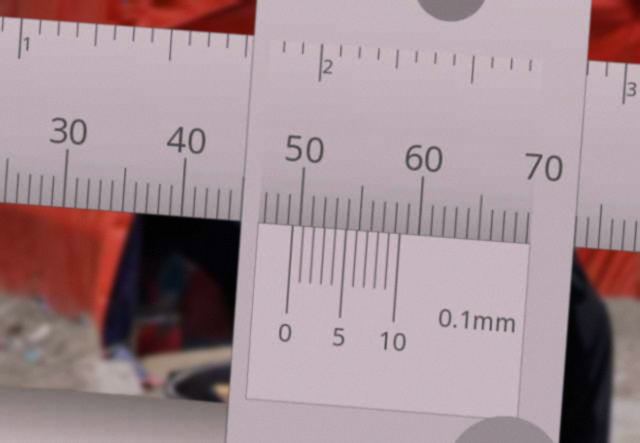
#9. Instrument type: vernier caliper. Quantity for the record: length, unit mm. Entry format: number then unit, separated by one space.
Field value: 49.4 mm
